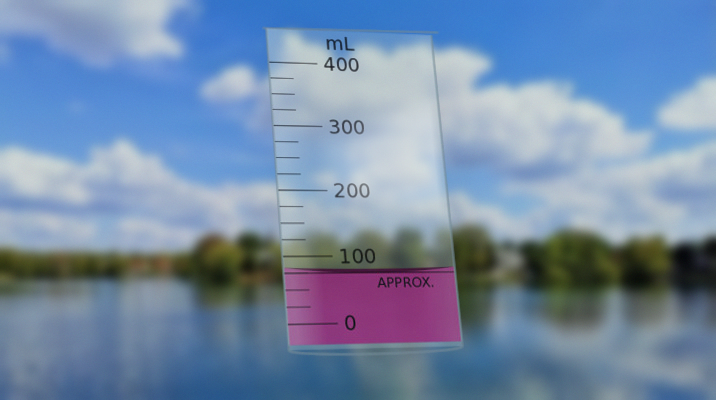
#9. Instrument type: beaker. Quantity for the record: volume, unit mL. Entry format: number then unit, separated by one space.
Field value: 75 mL
